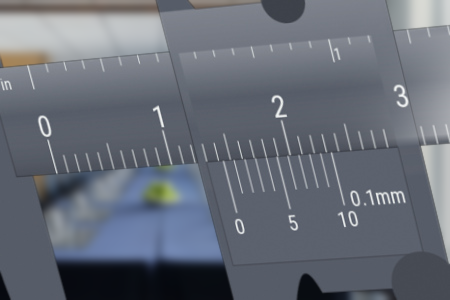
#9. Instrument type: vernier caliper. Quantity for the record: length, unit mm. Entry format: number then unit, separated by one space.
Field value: 14.4 mm
